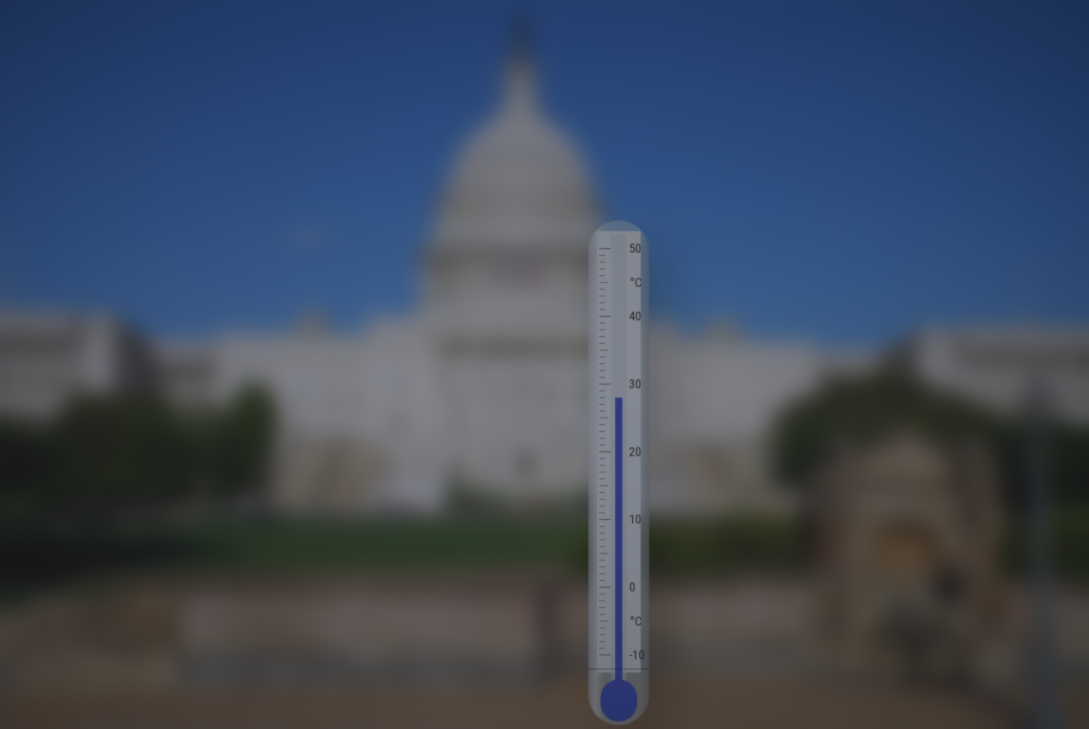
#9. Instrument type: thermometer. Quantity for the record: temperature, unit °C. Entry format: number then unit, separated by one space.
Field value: 28 °C
